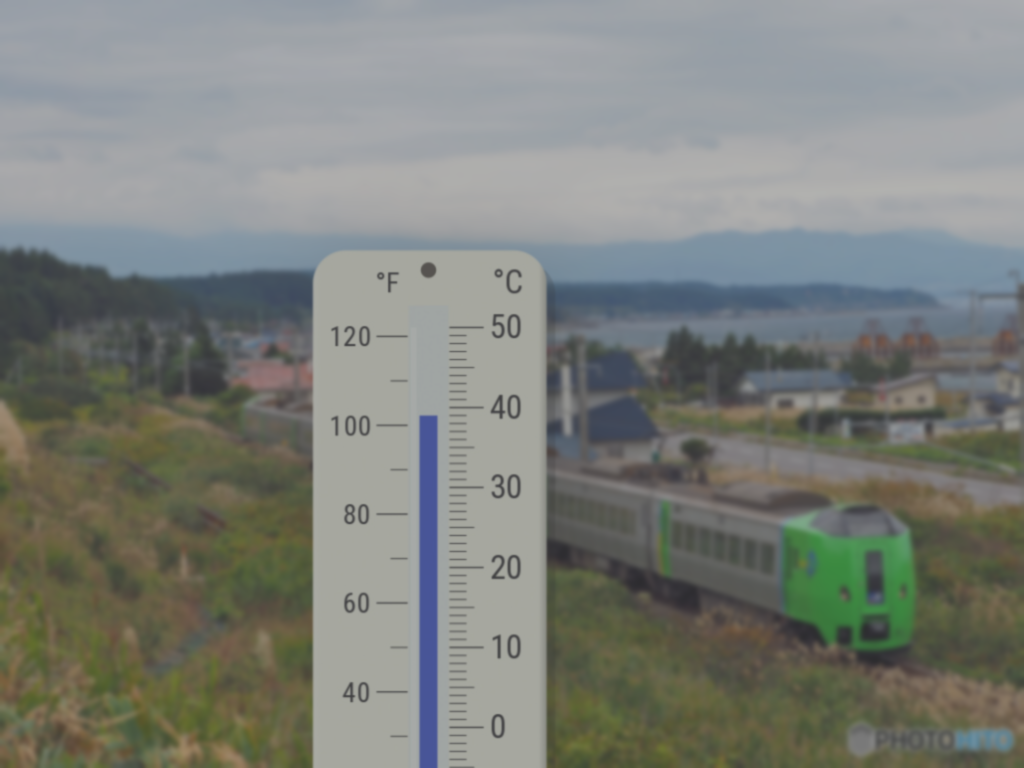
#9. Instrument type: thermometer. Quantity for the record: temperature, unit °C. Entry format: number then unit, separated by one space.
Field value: 39 °C
